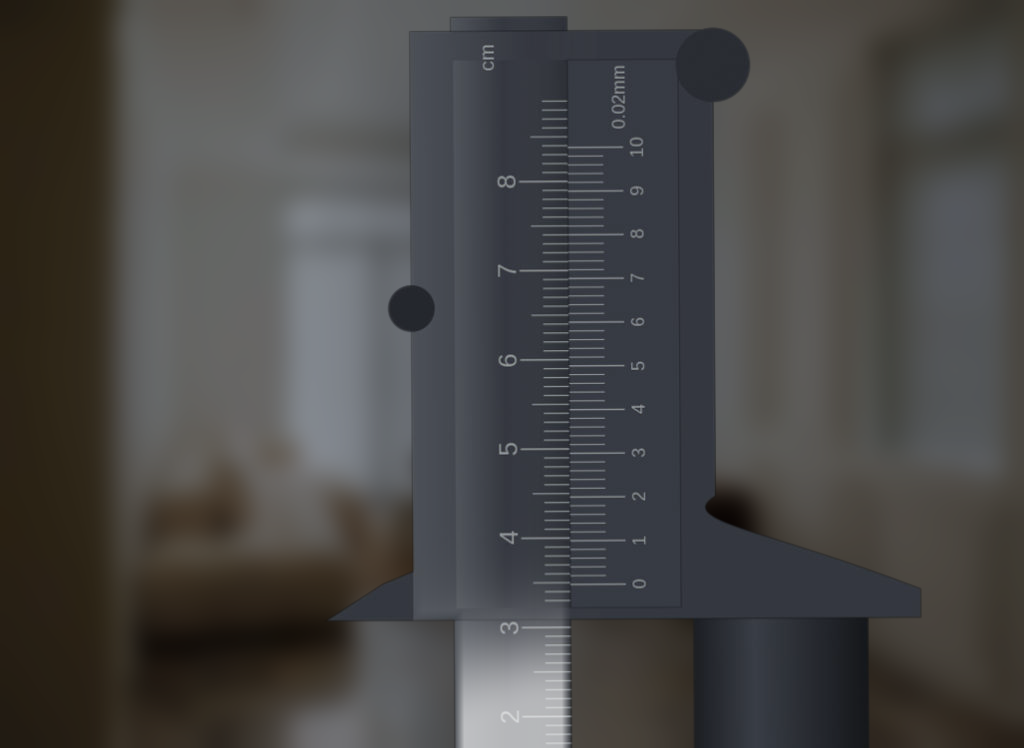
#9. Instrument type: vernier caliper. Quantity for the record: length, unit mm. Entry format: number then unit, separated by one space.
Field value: 34.8 mm
